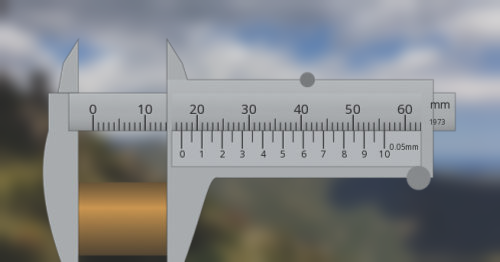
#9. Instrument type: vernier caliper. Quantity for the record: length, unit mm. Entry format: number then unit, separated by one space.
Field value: 17.0 mm
